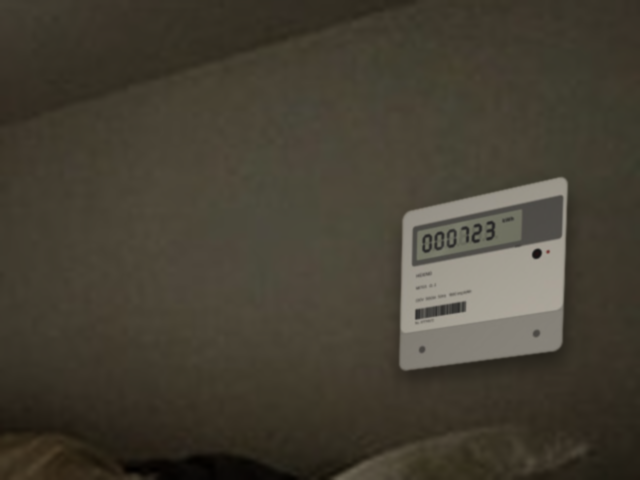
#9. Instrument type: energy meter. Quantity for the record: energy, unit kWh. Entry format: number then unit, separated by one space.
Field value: 723 kWh
